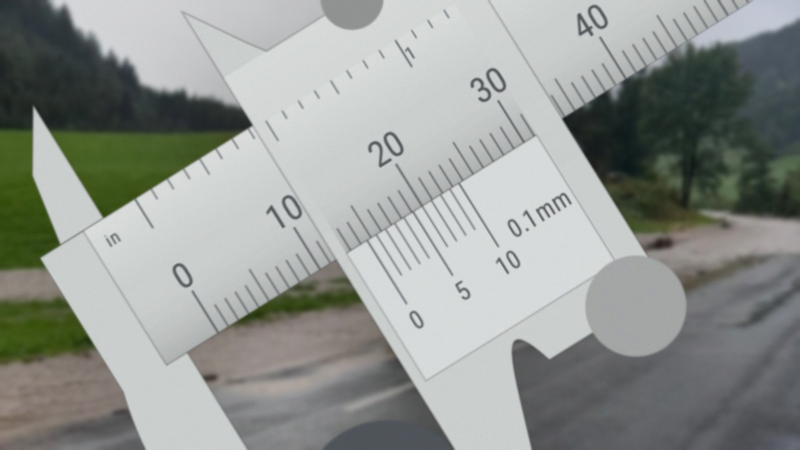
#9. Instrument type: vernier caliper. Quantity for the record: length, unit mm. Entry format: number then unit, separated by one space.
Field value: 14.6 mm
